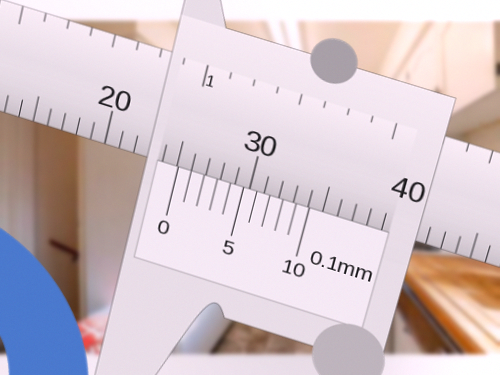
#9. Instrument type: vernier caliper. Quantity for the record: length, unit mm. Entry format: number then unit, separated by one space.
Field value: 25.1 mm
